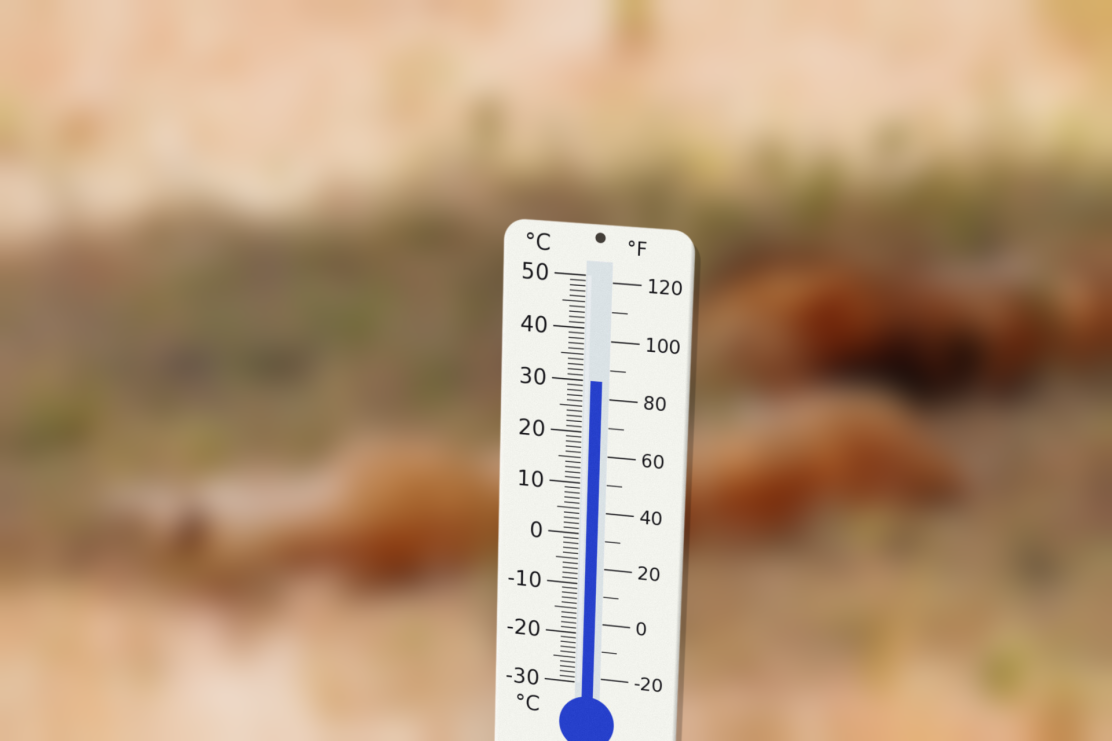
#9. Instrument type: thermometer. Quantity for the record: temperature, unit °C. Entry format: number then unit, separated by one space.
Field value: 30 °C
